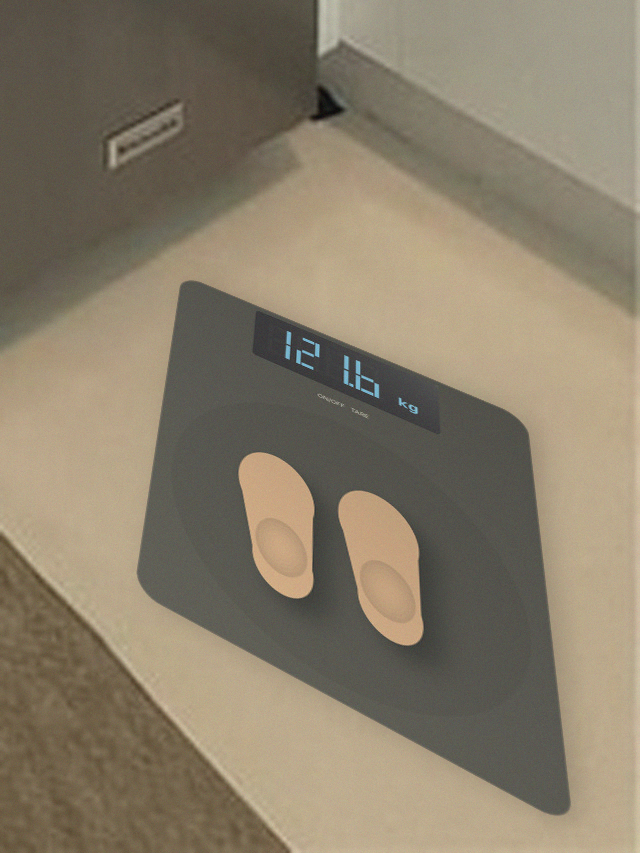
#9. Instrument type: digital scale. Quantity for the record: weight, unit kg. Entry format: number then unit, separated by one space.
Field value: 121.6 kg
